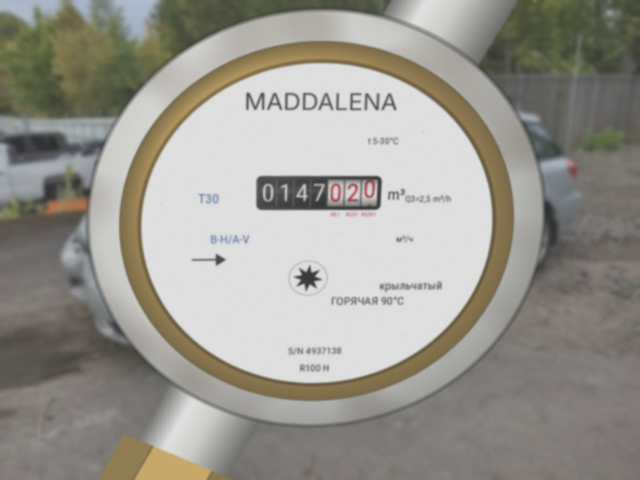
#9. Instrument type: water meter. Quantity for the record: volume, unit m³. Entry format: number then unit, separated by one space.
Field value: 147.020 m³
